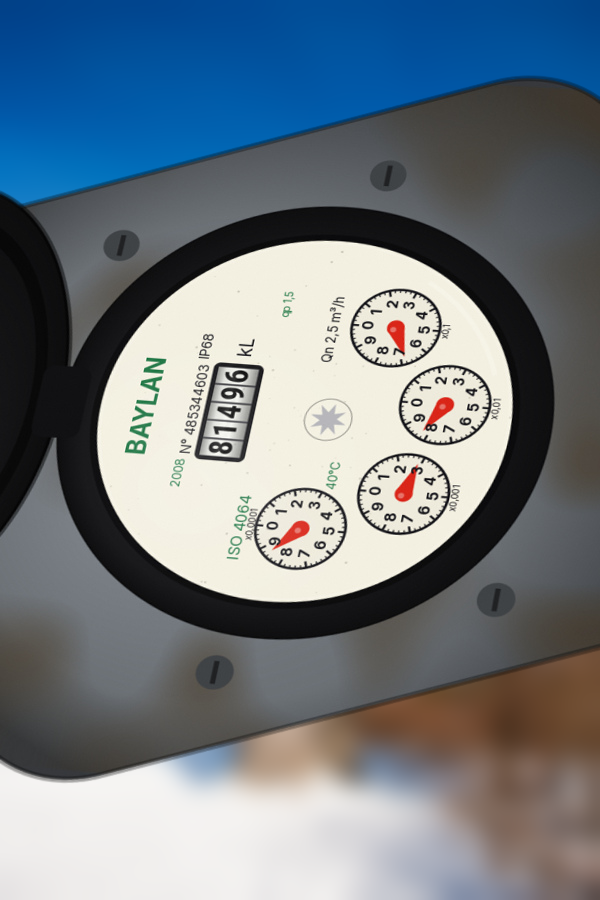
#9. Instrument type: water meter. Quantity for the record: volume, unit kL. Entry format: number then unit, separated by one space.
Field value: 81496.6828 kL
